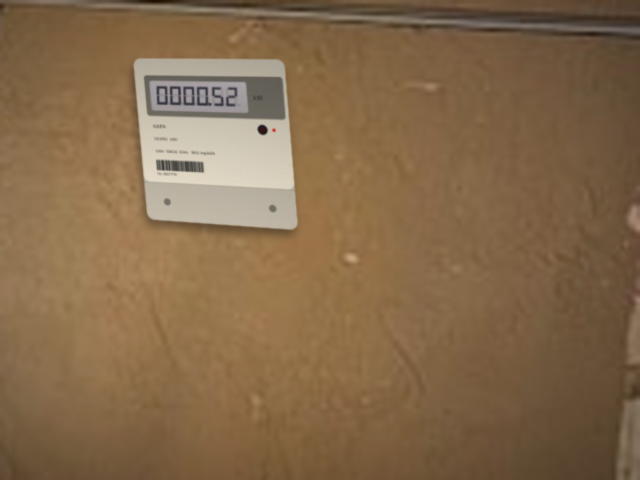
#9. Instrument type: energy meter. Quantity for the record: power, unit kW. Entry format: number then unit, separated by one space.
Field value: 0.52 kW
